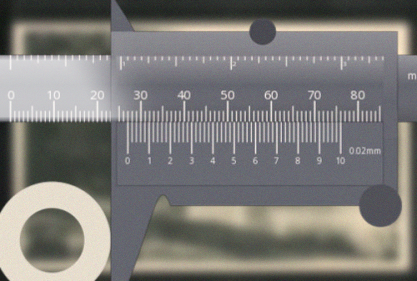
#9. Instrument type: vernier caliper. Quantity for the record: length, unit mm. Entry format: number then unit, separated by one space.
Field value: 27.0 mm
